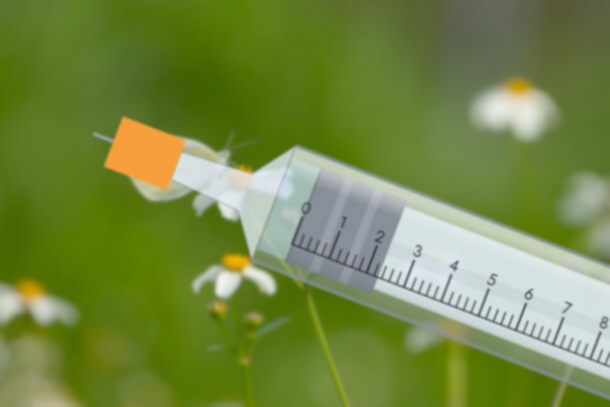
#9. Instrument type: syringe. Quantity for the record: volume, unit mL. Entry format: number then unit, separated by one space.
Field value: 0 mL
